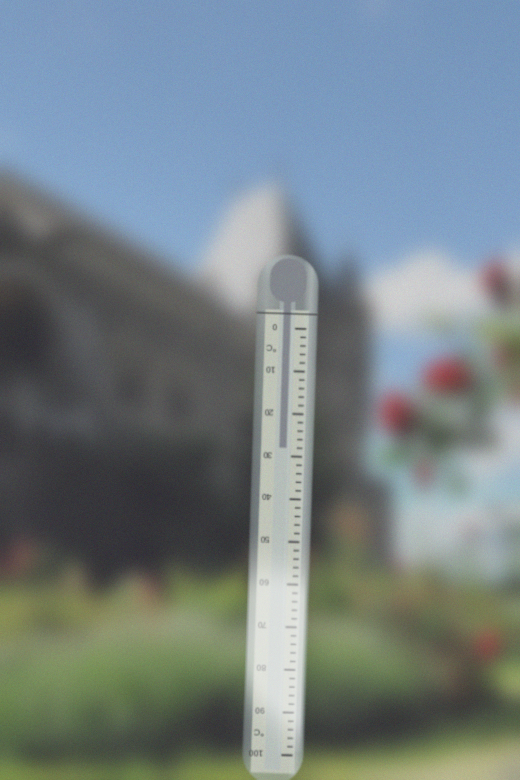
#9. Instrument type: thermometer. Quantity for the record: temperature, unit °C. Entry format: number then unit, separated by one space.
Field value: 28 °C
